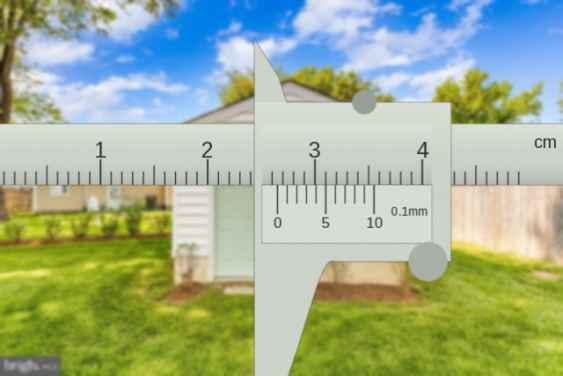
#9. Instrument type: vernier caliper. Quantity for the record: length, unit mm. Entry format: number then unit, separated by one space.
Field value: 26.5 mm
